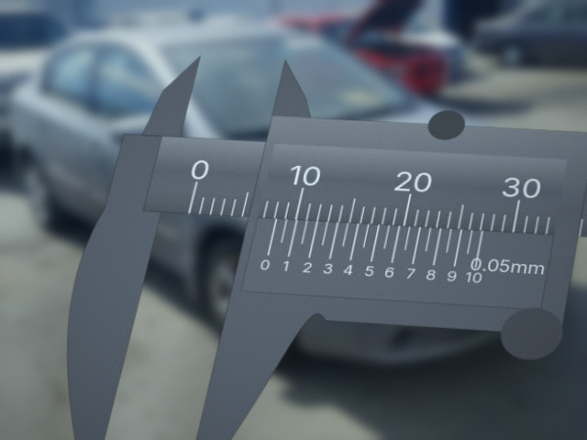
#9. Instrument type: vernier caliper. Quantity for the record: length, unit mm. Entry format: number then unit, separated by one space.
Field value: 8.2 mm
